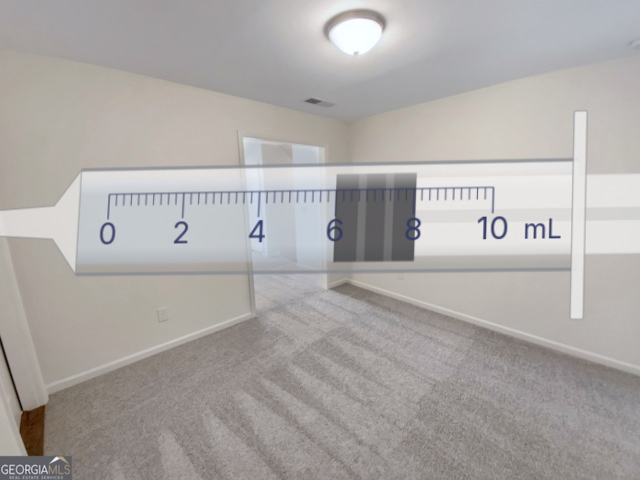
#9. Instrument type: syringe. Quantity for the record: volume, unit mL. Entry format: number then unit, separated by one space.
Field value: 6 mL
